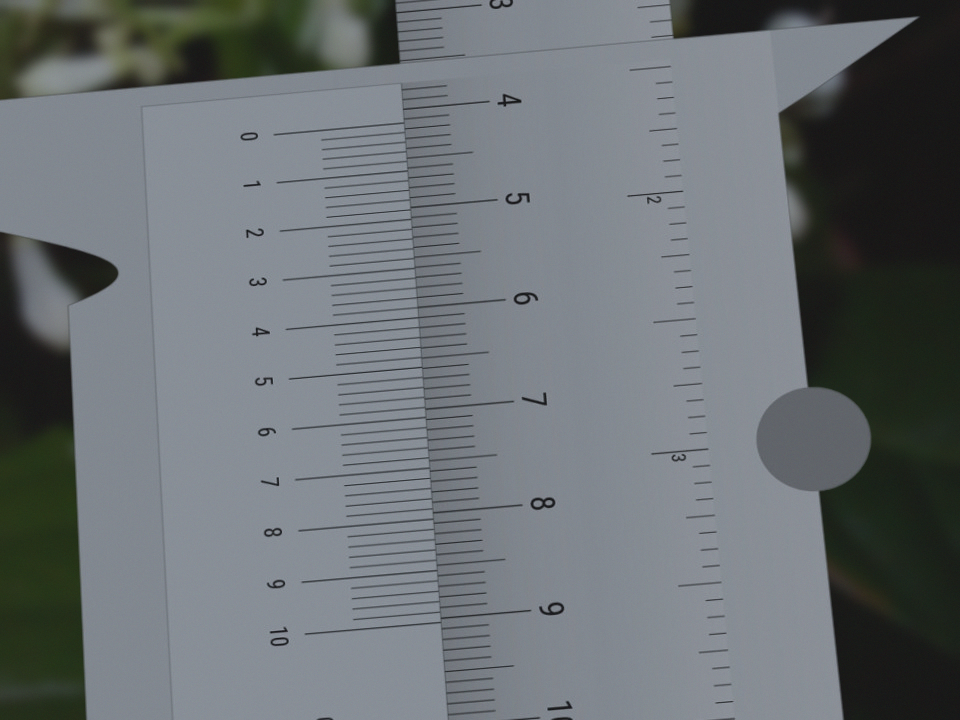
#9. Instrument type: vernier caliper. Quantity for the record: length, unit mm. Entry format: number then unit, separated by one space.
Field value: 41.4 mm
